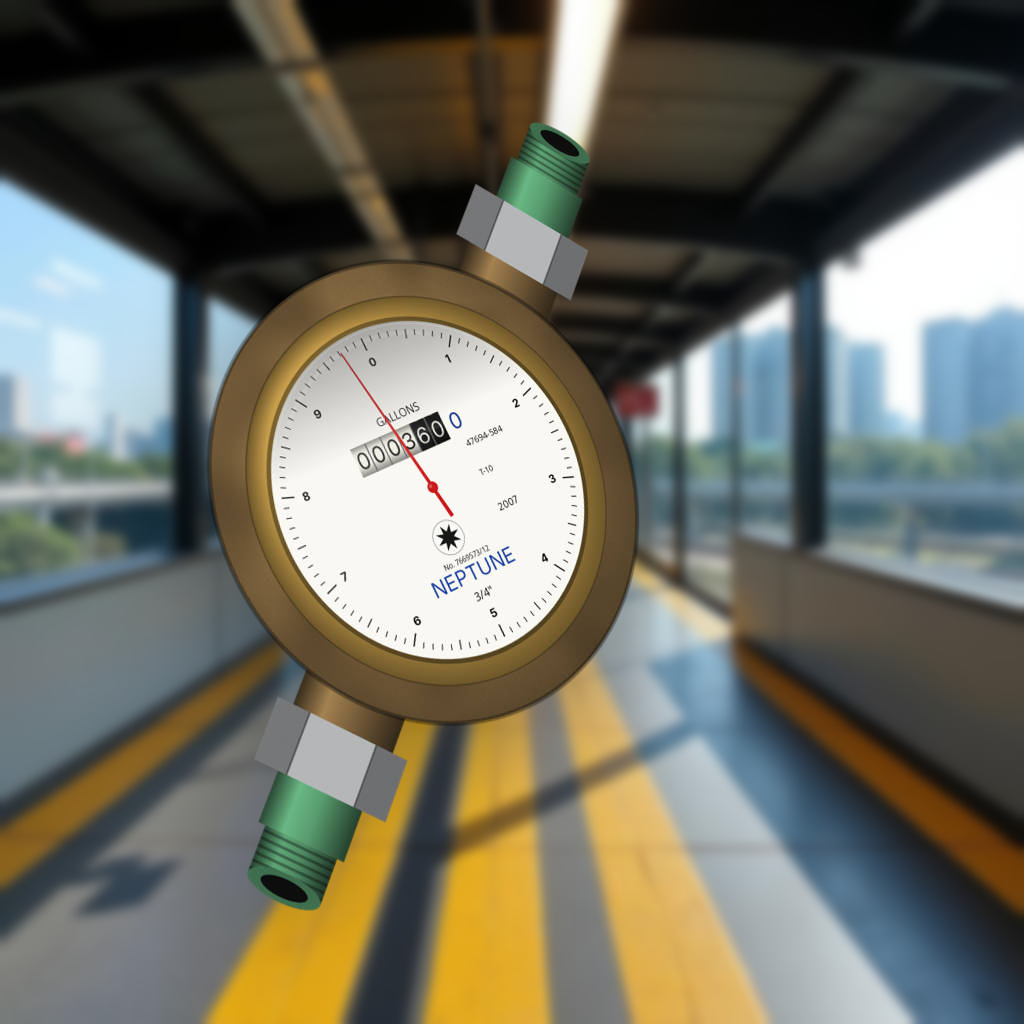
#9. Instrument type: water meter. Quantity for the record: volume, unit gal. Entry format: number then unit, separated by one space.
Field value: 3599.7 gal
